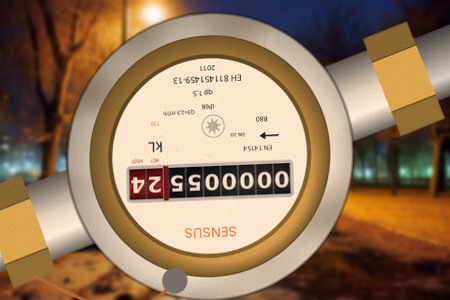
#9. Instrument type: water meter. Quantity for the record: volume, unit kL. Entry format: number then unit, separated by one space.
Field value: 55.24 kL
